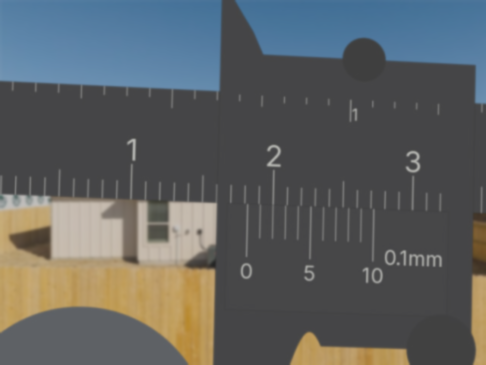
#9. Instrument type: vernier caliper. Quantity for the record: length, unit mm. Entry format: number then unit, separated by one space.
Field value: 18.2 mm
